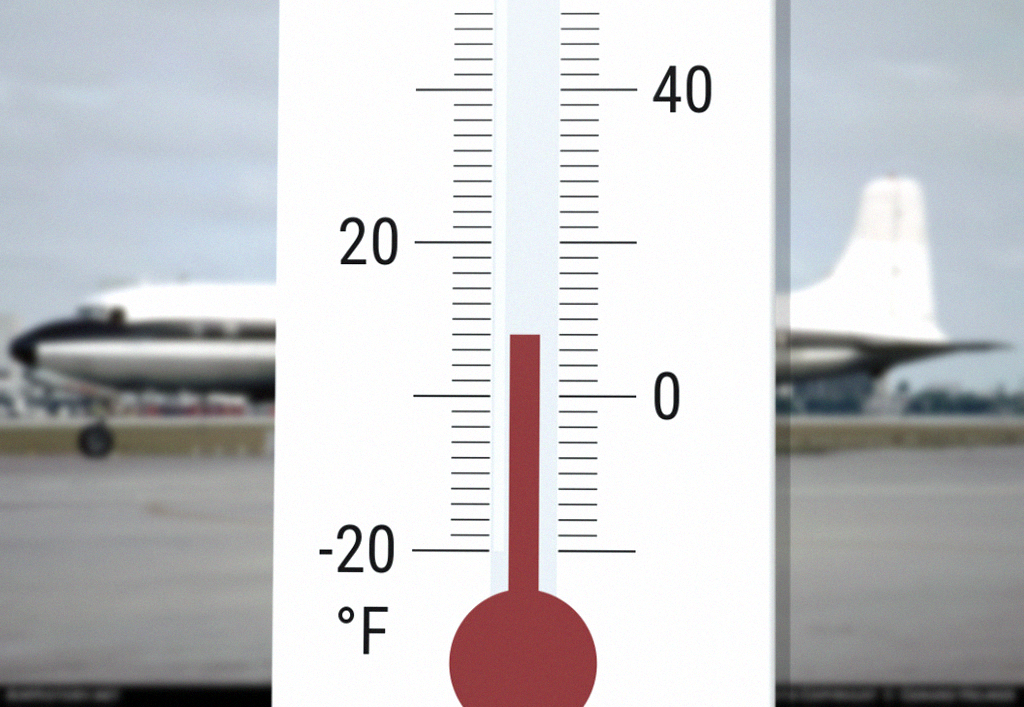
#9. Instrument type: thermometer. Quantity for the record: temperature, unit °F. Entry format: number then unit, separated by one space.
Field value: 8 °F
